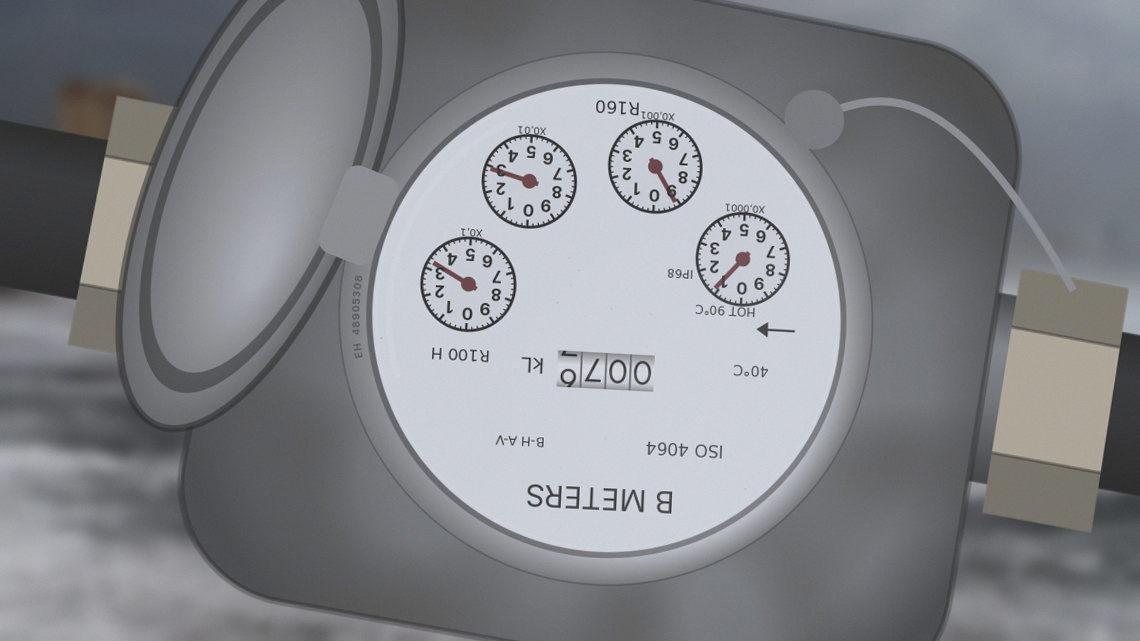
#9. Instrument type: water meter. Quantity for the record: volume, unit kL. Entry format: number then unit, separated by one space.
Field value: 76.3291 kL
